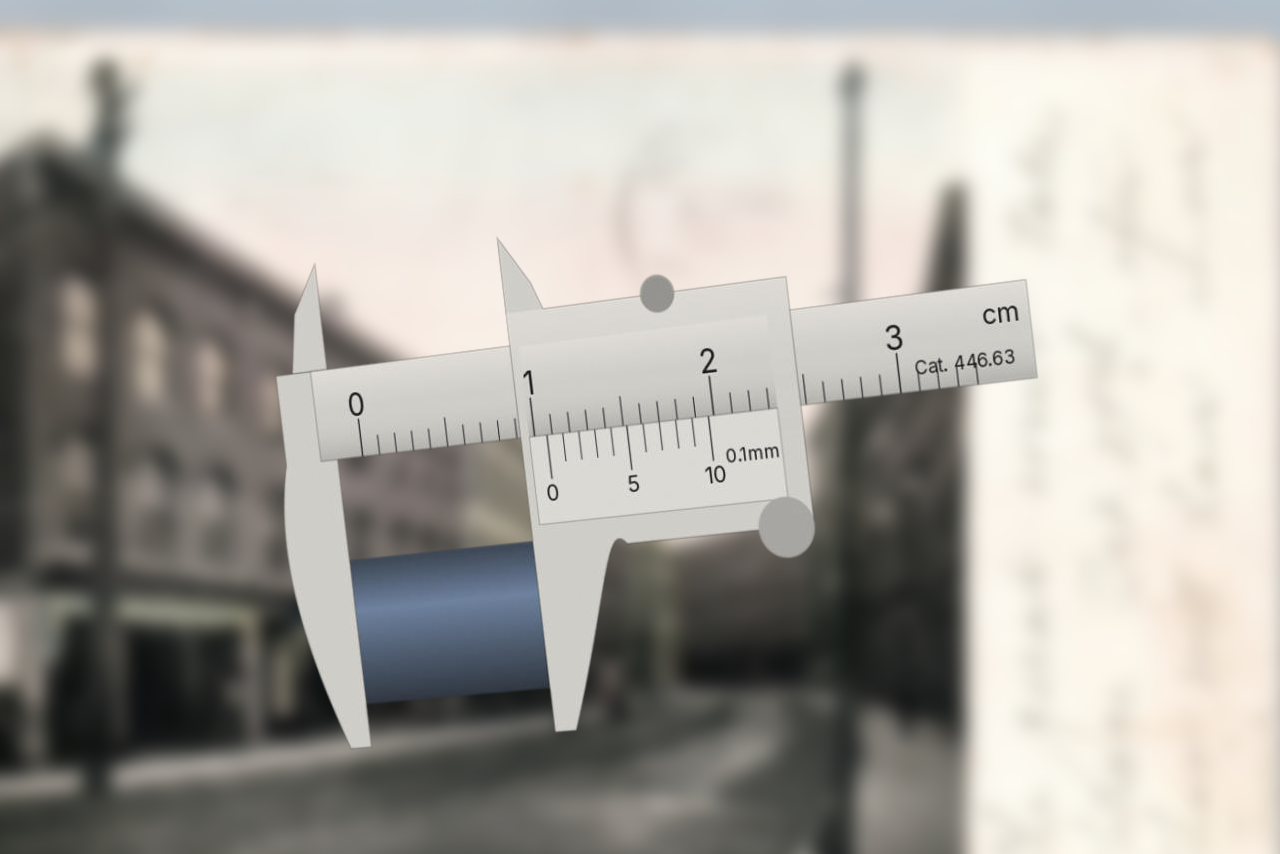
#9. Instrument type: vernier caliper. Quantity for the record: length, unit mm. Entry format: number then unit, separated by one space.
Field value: 10.7 mm
